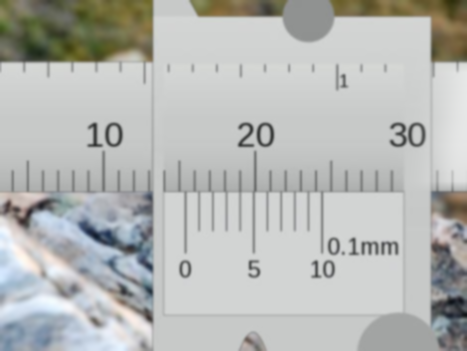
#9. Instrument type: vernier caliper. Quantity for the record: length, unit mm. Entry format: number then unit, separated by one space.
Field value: 15.4 mm
